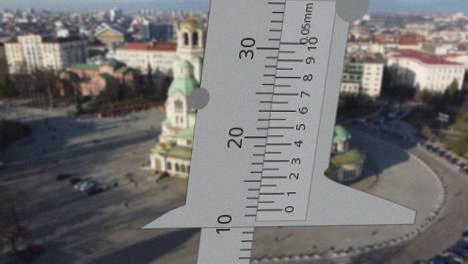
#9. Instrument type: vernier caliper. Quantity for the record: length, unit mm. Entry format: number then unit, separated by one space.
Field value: 11.6 mm
